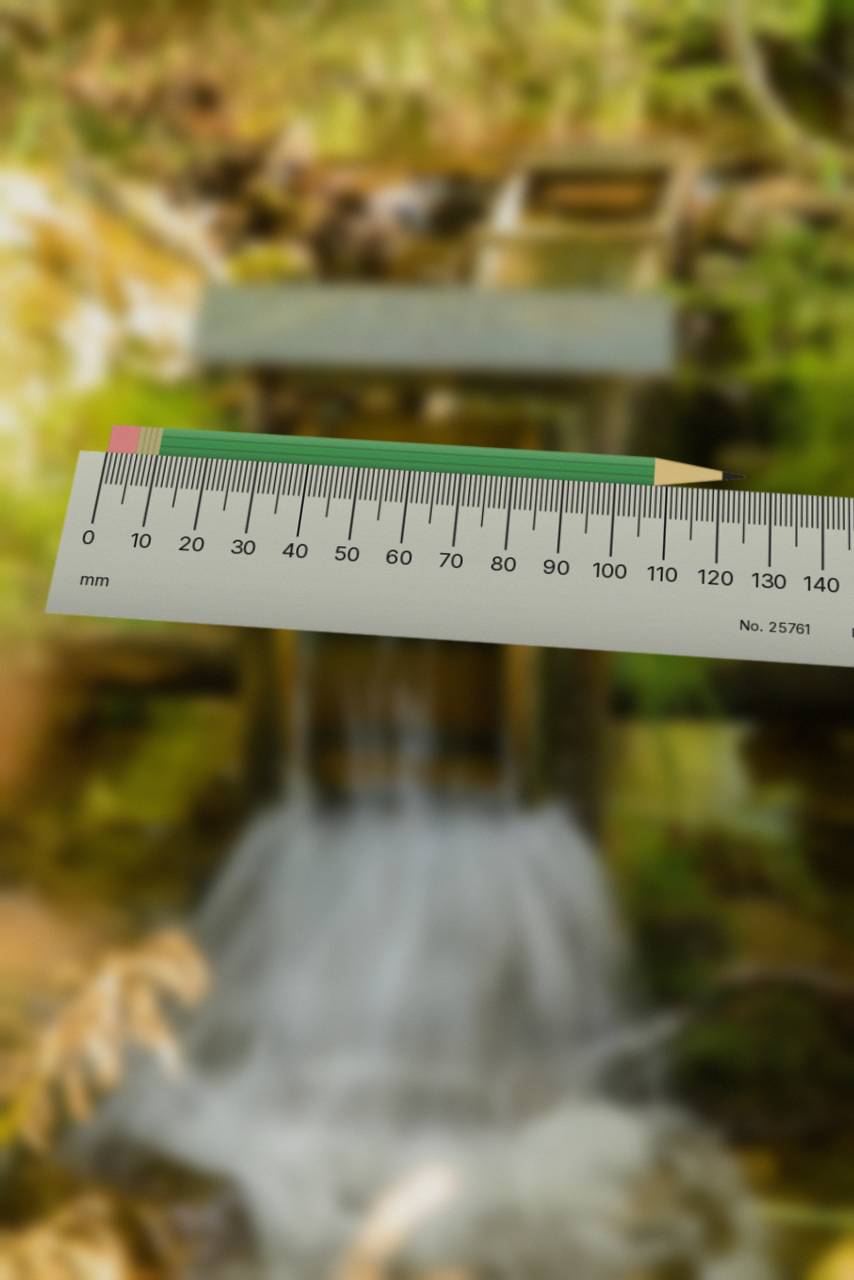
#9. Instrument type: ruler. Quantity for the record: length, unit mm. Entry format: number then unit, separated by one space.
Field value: 125 mm
